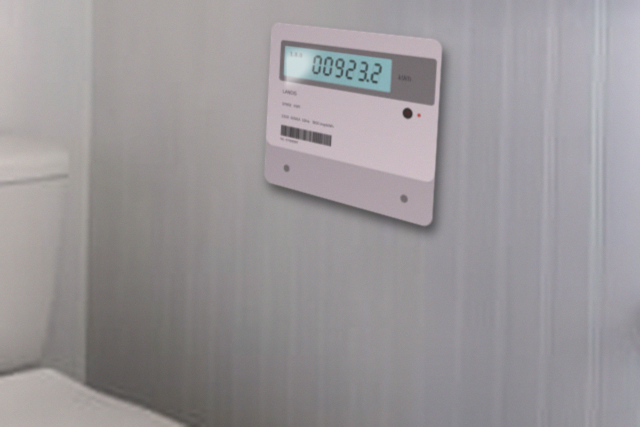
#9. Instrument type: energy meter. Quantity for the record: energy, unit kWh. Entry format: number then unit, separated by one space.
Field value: 923.2 kWh
